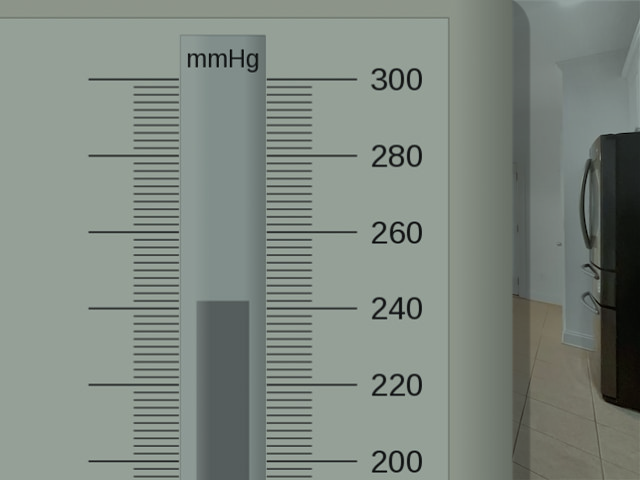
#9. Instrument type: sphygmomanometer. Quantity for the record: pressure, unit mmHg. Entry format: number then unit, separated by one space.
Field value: 242 mmHg
